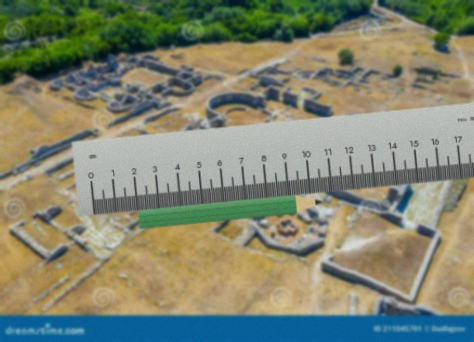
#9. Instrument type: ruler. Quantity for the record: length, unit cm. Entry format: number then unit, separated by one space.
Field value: 8.5 cm
